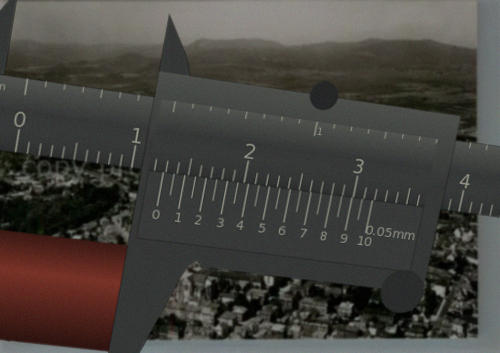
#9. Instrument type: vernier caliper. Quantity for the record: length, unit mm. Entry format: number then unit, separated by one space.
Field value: 12.8 mm
